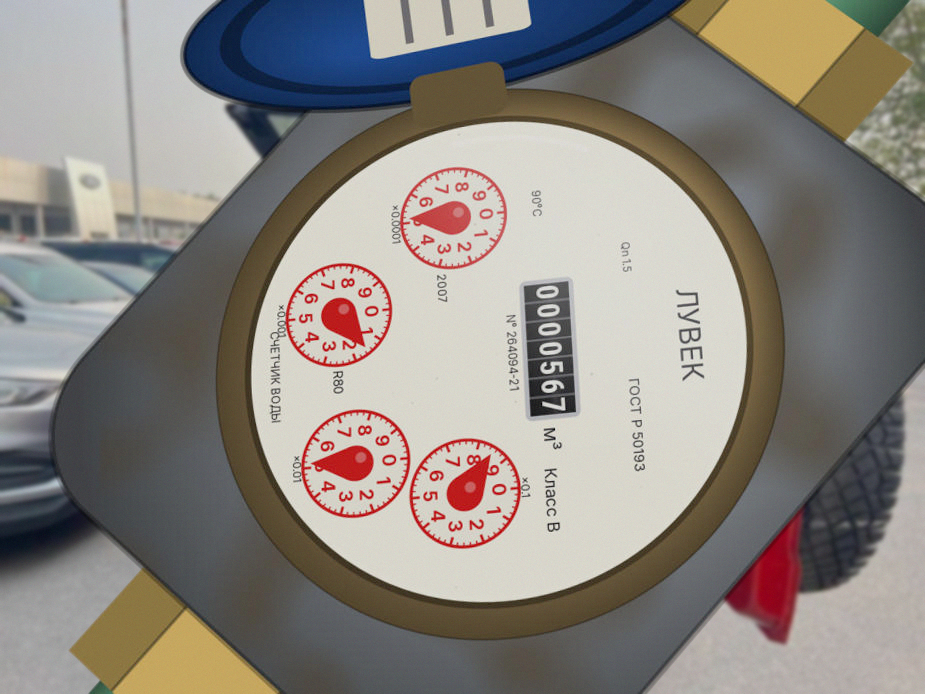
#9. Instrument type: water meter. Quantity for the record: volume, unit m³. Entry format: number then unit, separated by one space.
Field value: 567.8515 m³
